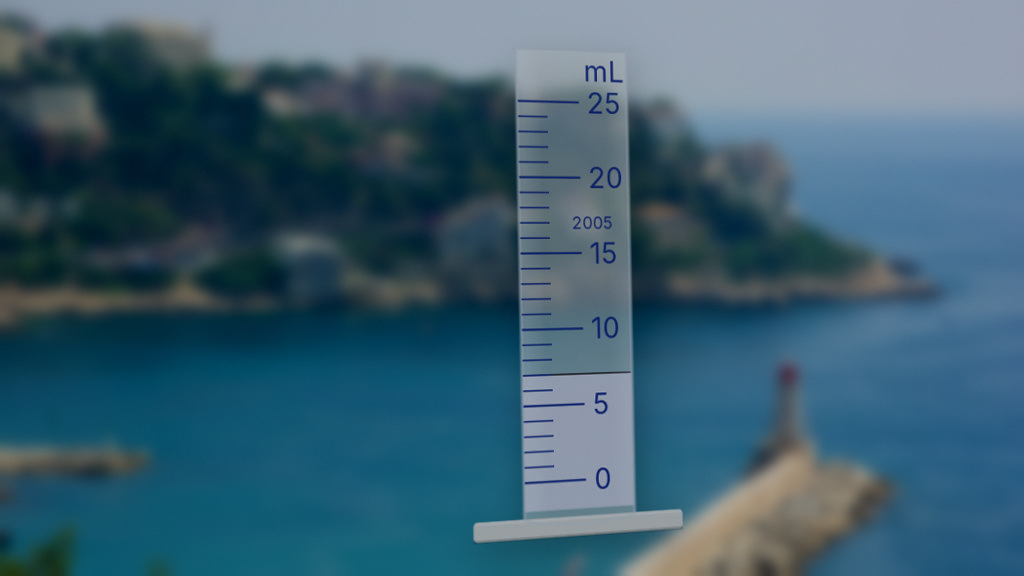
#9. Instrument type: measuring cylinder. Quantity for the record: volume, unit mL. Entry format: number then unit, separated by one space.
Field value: 7 mL
